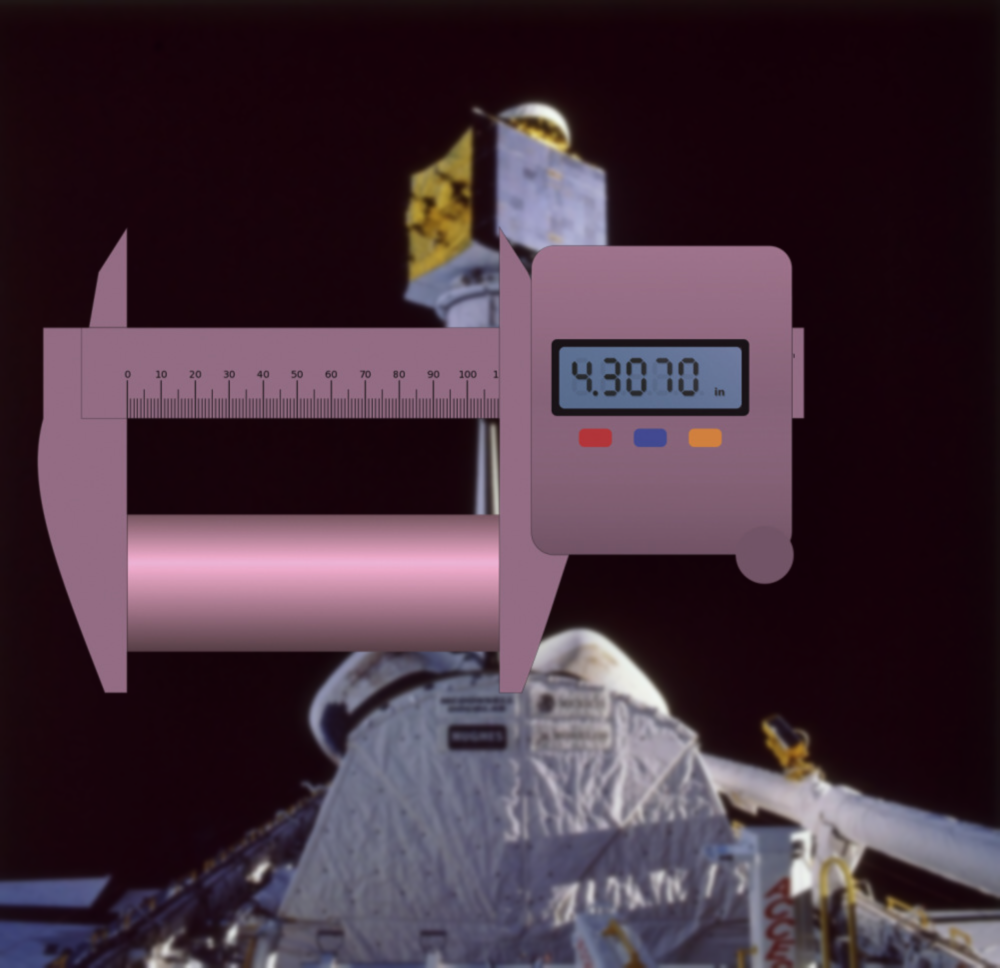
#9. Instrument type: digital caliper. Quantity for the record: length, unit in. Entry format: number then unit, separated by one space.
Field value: 4.3070 in
